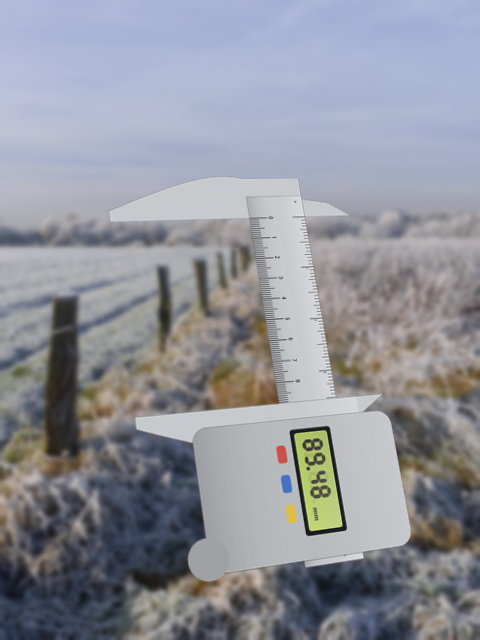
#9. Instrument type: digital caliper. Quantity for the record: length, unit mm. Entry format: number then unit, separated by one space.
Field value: 89.48 mm
